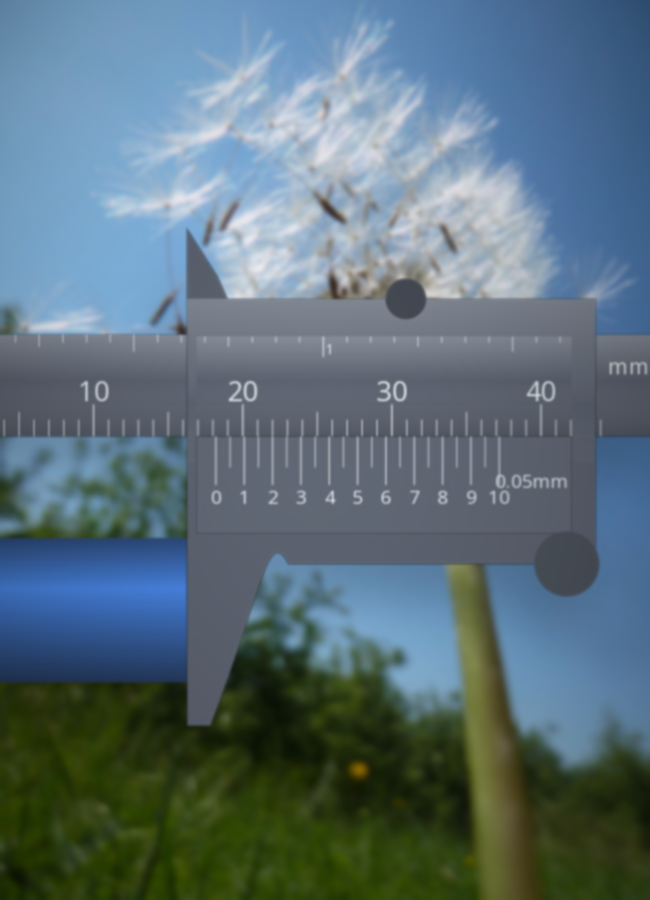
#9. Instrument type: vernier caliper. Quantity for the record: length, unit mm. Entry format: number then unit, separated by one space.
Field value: 18.2 mm
